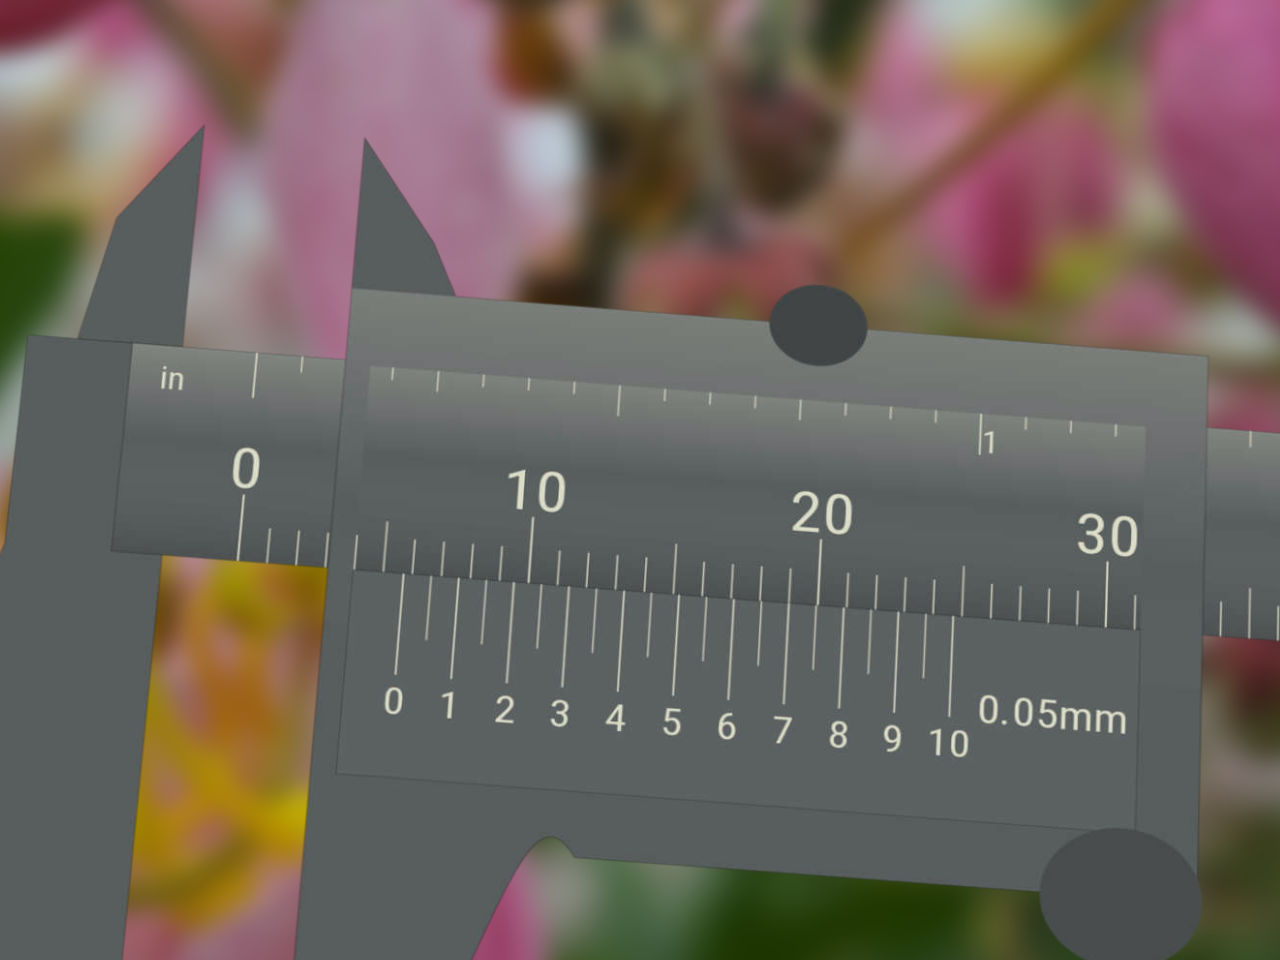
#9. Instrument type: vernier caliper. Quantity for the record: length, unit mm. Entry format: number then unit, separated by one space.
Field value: 5.70 mm
